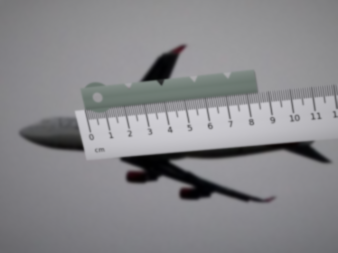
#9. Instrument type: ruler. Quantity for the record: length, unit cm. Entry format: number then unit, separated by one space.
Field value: 8.5 cm
